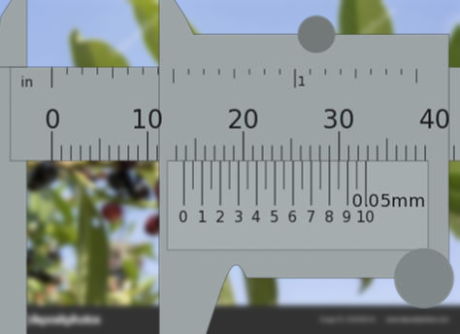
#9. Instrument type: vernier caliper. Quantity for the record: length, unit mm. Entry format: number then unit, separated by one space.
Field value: 13.8 mm
